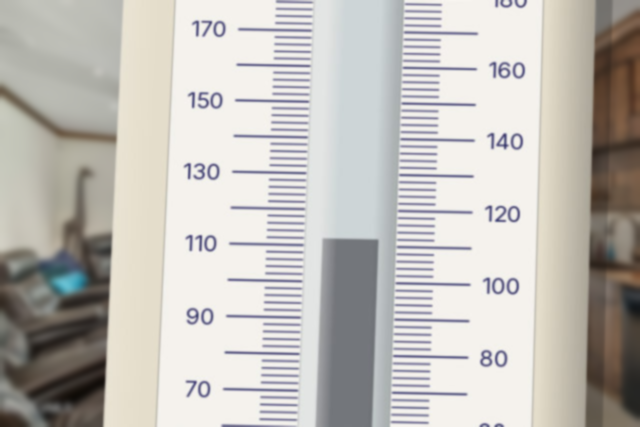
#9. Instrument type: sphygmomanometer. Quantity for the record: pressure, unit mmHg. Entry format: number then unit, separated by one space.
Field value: 112 mmHg
